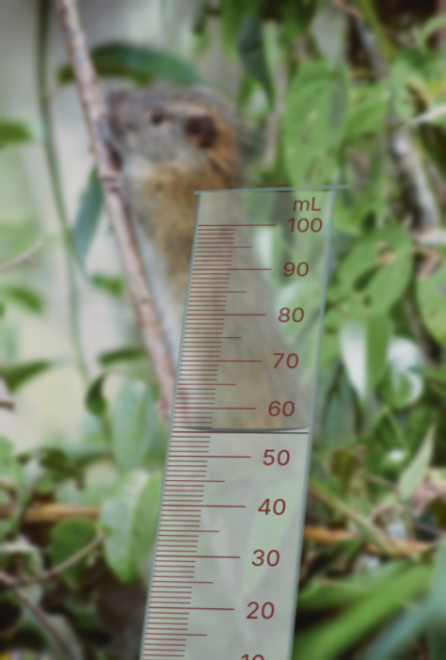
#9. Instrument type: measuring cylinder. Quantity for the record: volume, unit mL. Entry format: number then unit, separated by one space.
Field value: 55 mL
